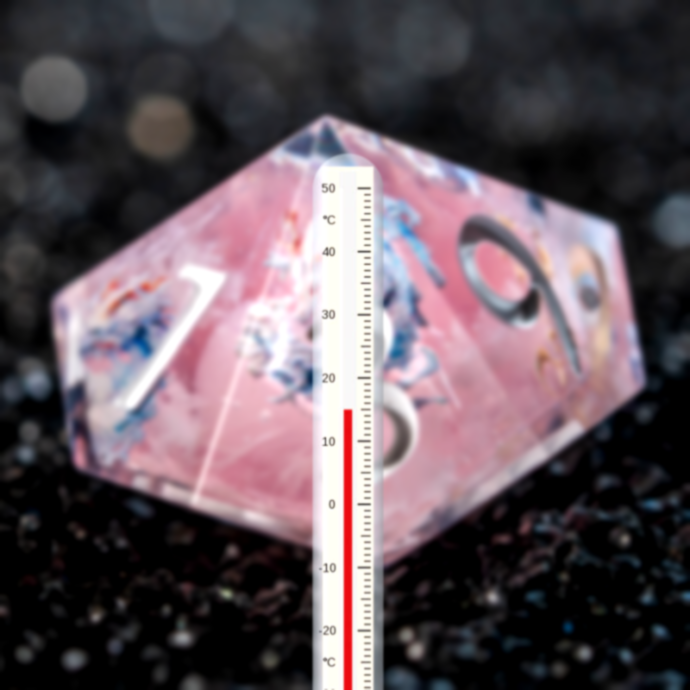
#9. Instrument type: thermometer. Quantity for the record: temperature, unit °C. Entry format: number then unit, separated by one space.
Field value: 15 °C
